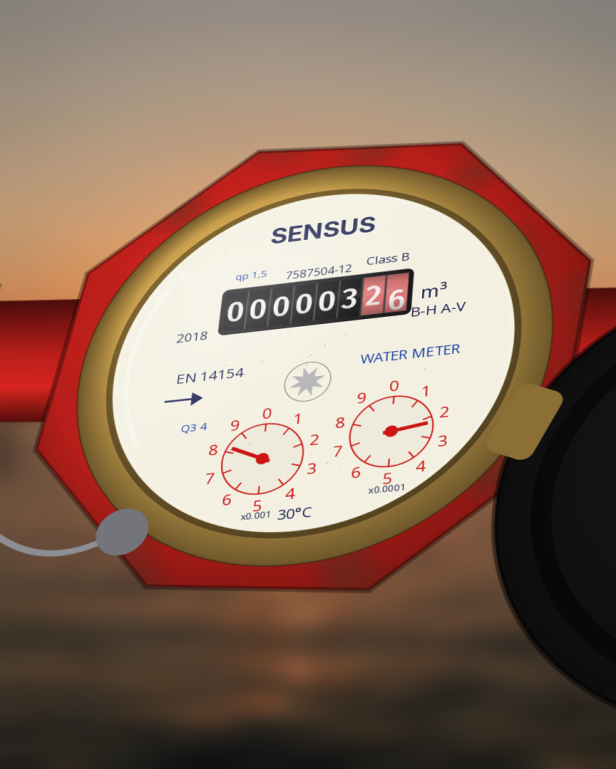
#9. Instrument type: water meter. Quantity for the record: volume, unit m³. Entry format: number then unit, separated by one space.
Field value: 3.2582 m³
